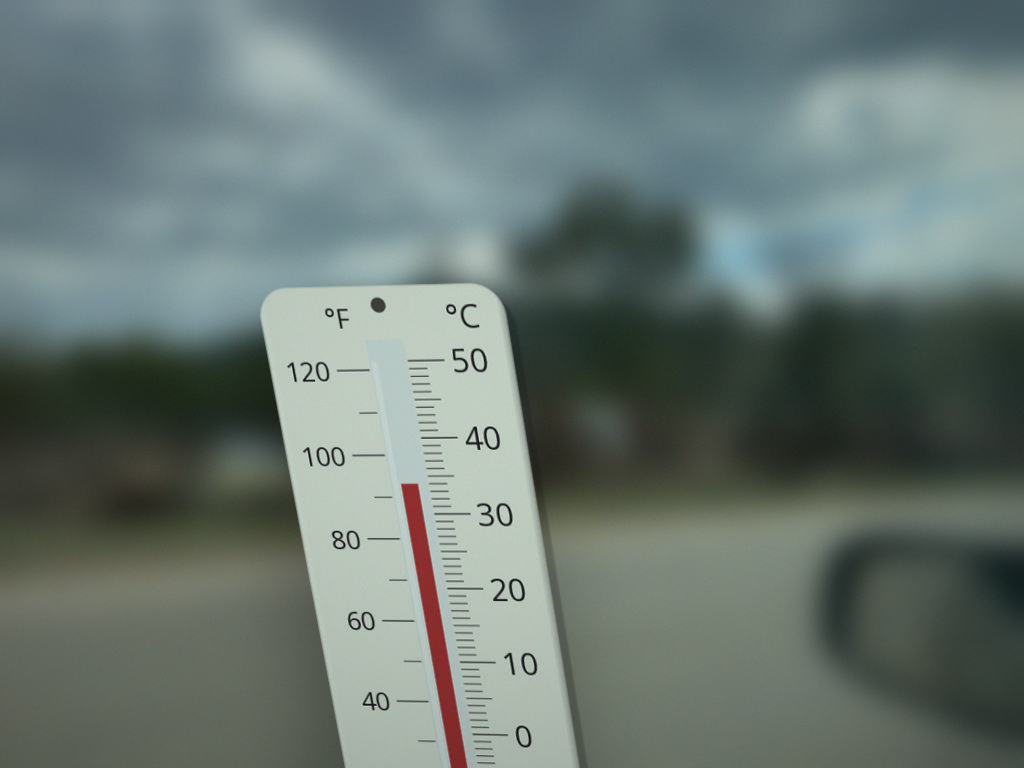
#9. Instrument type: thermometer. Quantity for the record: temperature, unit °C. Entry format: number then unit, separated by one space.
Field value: 34 °C
